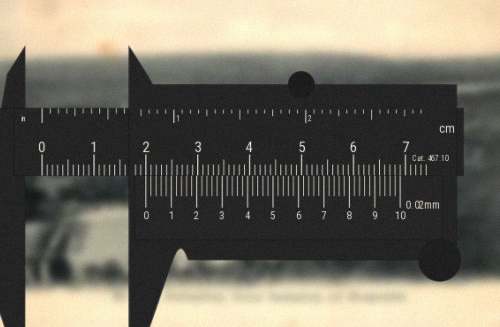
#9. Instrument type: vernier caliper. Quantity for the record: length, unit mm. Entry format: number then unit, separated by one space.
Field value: 20.0 mm
